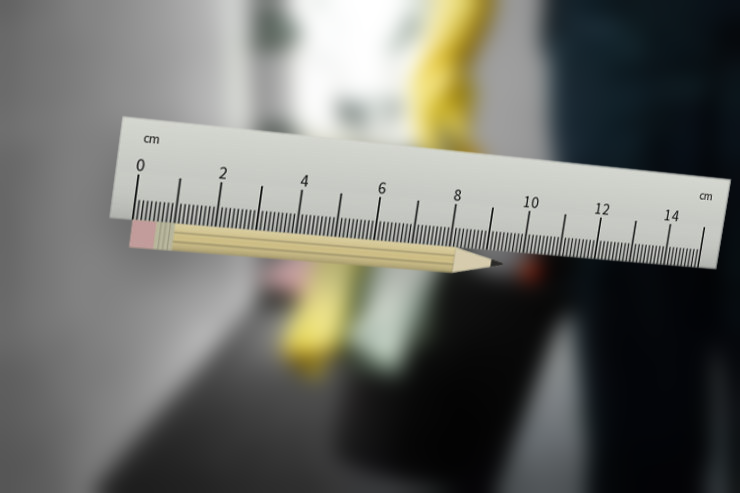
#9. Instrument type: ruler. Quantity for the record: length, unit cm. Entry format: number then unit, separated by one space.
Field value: 9.5 cm
